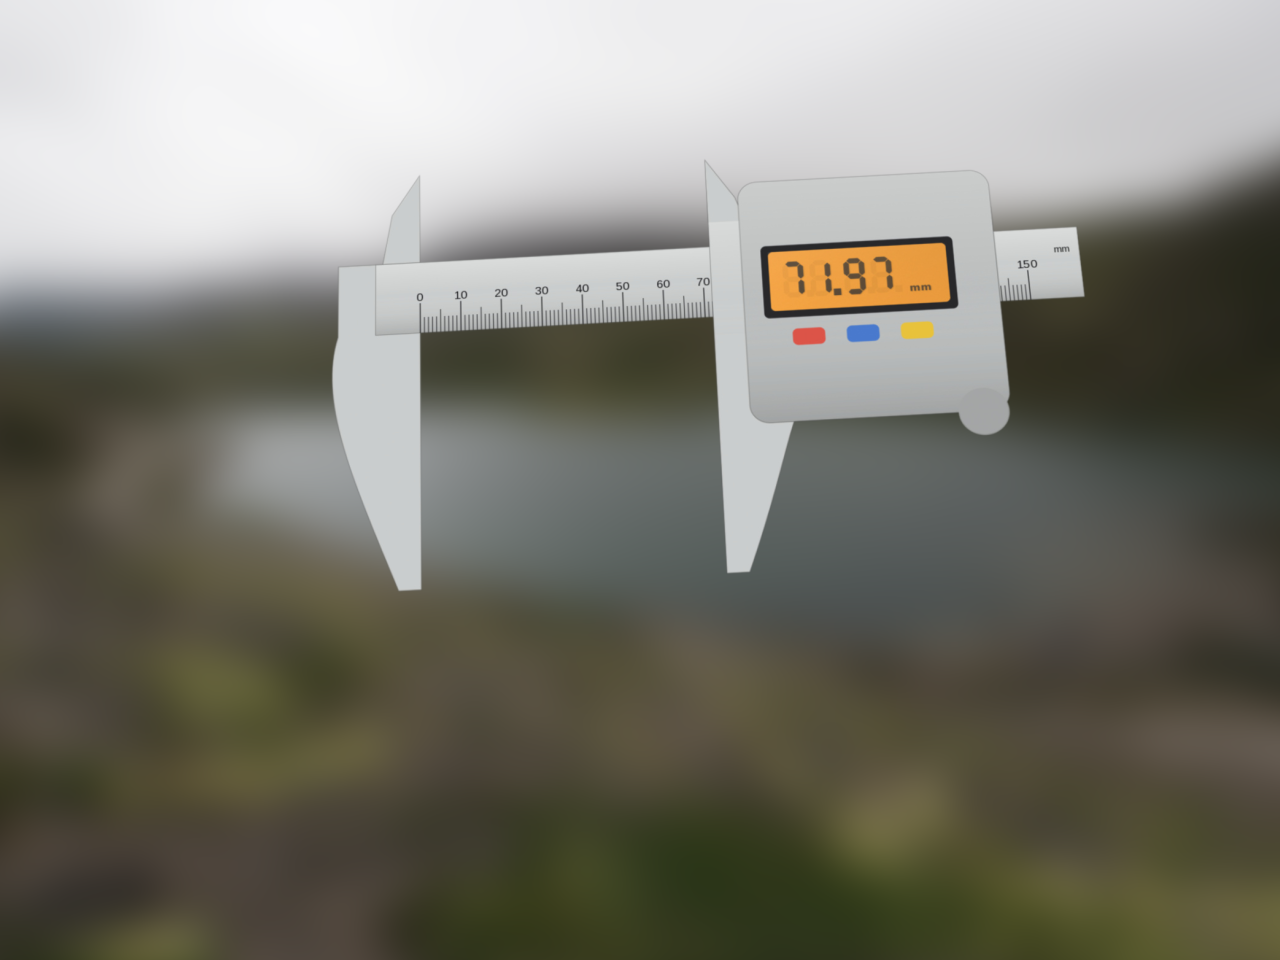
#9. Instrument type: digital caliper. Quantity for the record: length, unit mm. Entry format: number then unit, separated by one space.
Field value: 71.97 mm
